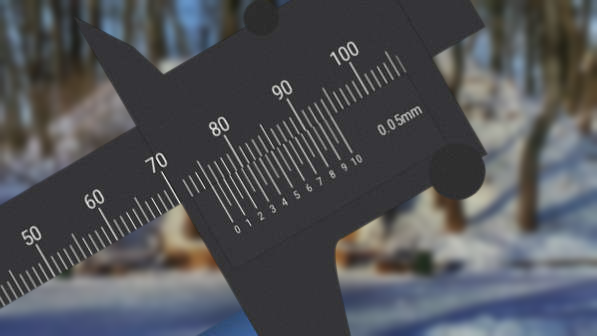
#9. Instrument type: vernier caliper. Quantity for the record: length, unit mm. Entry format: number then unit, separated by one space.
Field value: 75.0 mm
